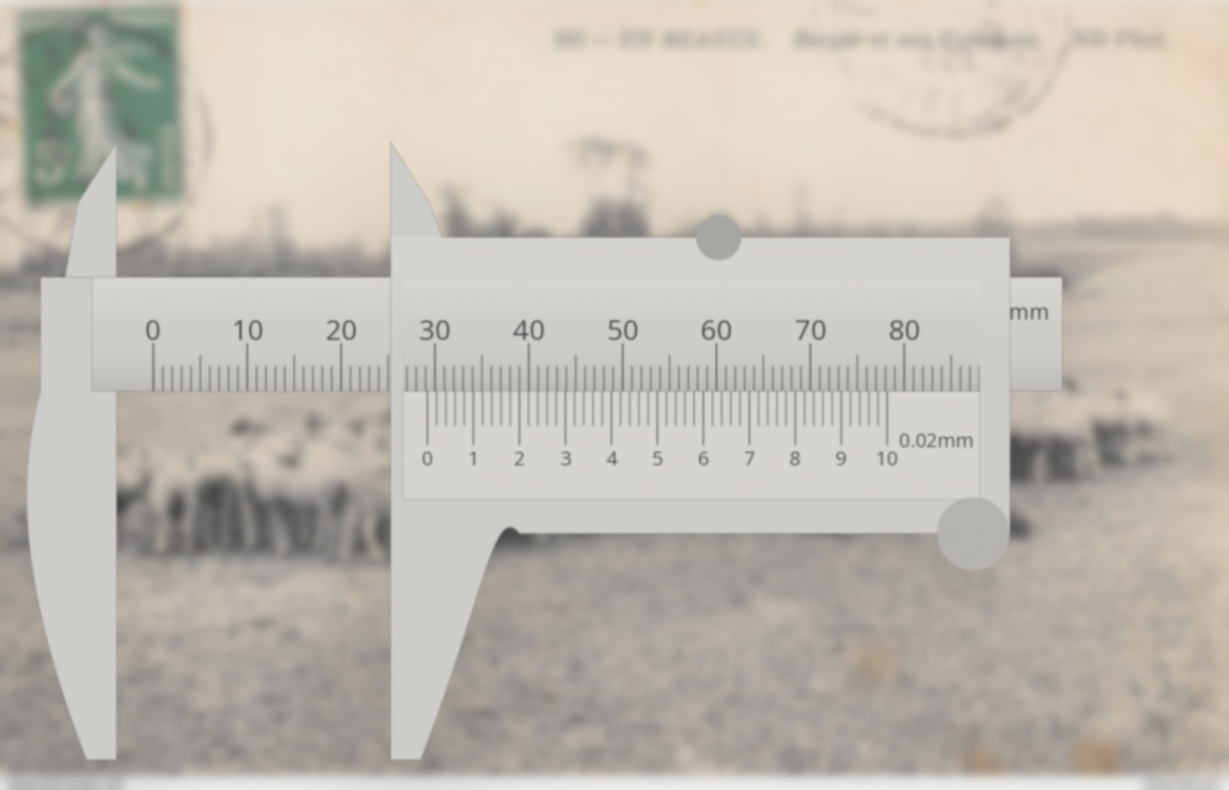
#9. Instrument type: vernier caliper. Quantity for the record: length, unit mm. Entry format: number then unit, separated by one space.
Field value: 29.2 mm
